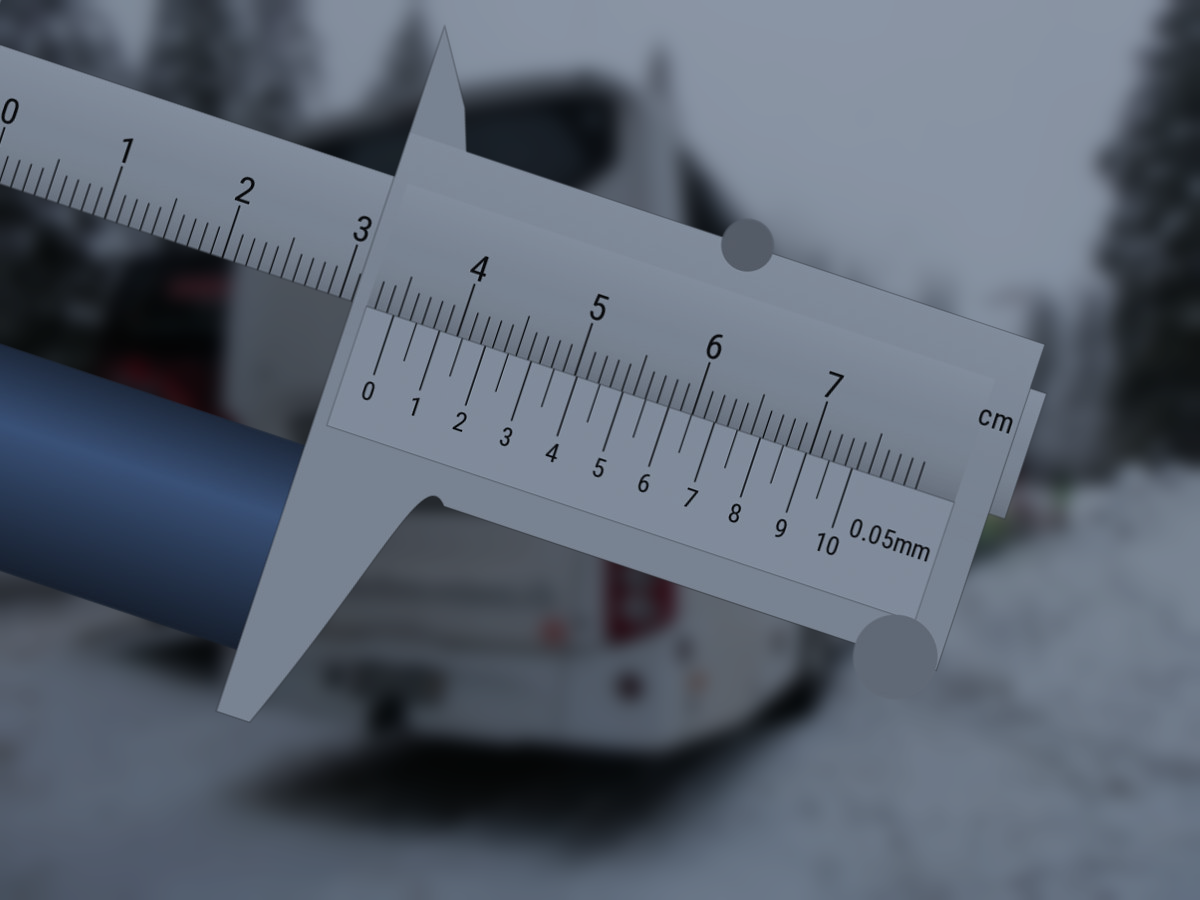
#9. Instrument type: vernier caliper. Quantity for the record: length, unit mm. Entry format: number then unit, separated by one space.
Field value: 34.6 mm
